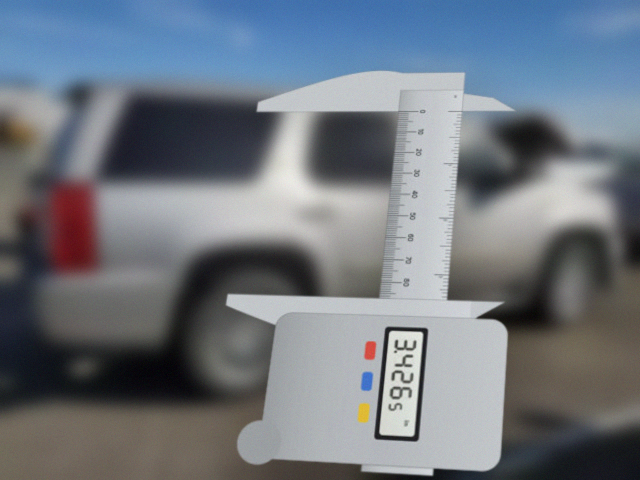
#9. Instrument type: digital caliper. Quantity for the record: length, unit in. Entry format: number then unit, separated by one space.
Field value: 3.4265 in
